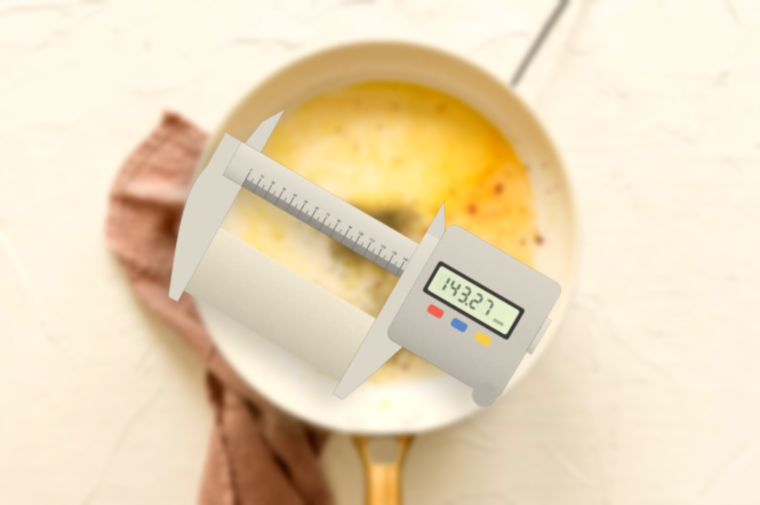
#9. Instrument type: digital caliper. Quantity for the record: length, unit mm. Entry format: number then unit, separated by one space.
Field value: 143.27 mm
